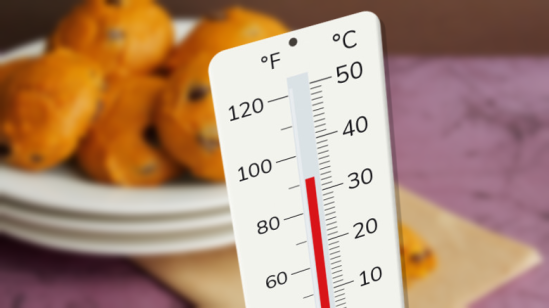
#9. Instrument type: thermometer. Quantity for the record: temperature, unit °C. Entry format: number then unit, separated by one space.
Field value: 33 °C
